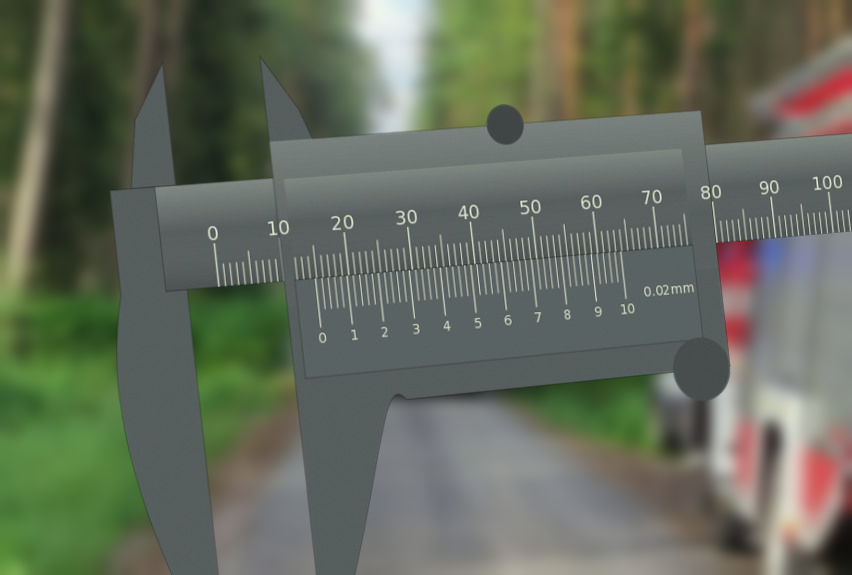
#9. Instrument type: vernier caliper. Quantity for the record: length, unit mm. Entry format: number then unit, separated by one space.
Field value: 14.8 mm
